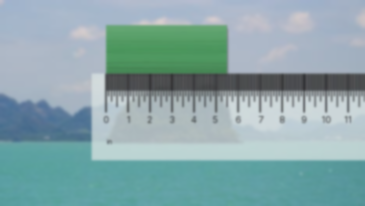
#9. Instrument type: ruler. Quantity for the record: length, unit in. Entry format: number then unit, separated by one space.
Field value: 5.5 in
